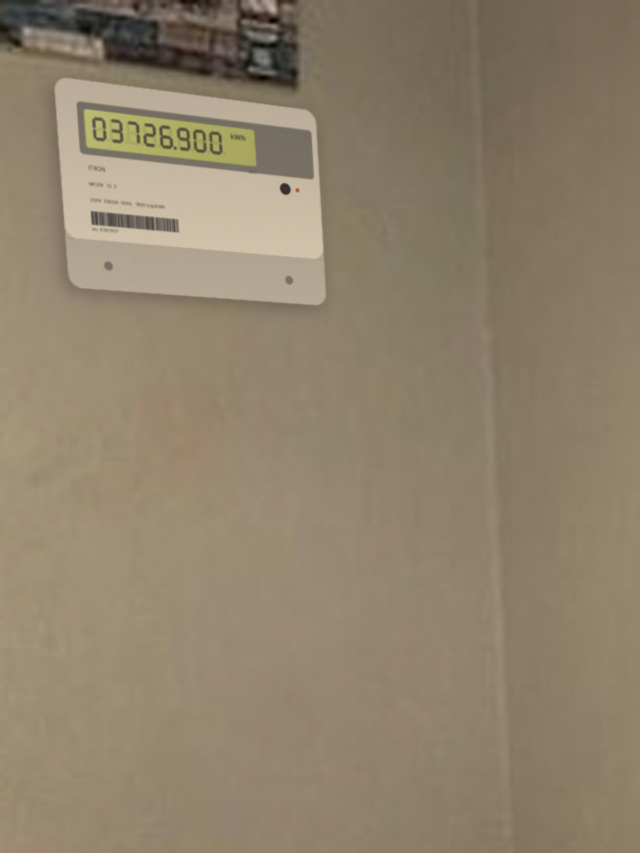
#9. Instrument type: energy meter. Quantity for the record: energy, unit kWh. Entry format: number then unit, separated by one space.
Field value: 3726.900 kWh
